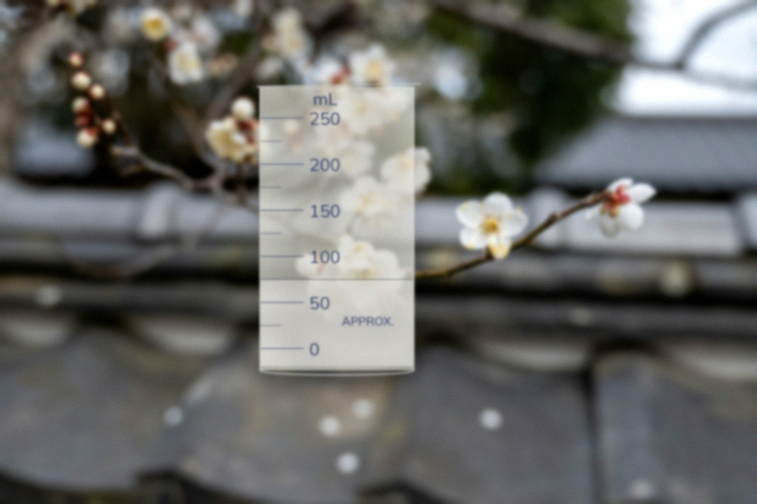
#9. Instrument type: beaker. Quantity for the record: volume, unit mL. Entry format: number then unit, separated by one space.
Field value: 75 mL
